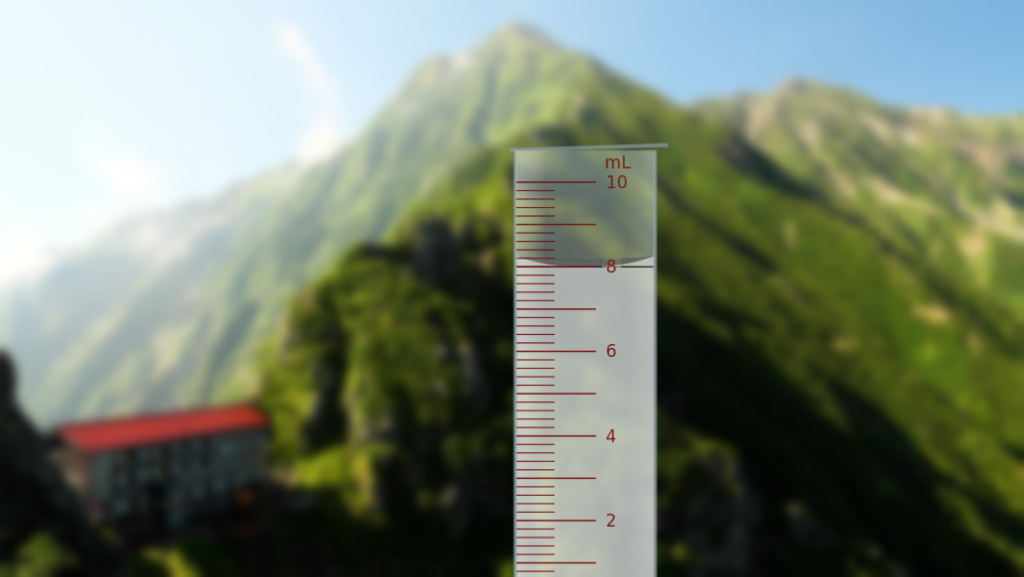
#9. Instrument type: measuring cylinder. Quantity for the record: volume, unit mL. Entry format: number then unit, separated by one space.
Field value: 8 mL
